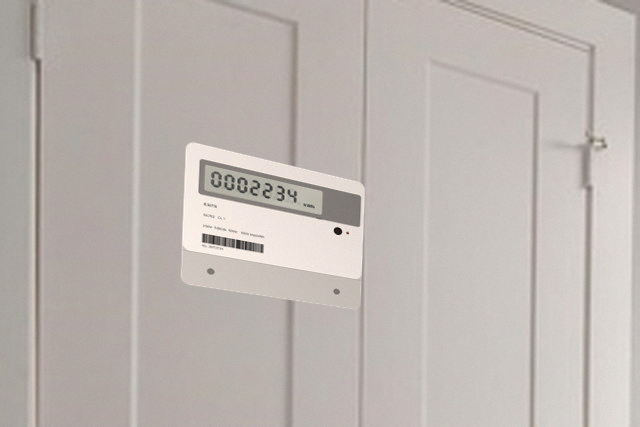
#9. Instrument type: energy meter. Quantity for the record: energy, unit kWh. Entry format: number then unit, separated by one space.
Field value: 2234 kWh
